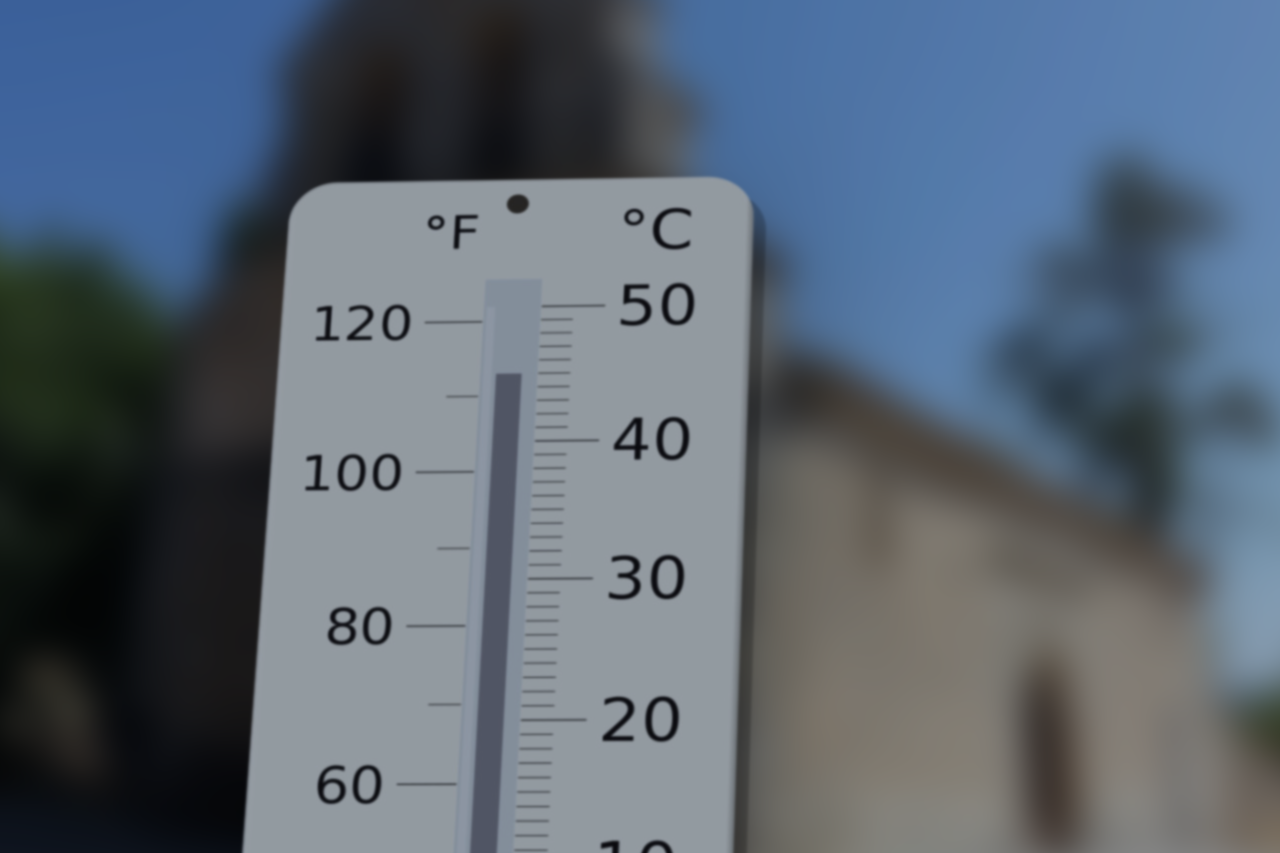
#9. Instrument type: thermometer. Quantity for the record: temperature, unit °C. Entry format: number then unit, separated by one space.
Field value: 45 °C
